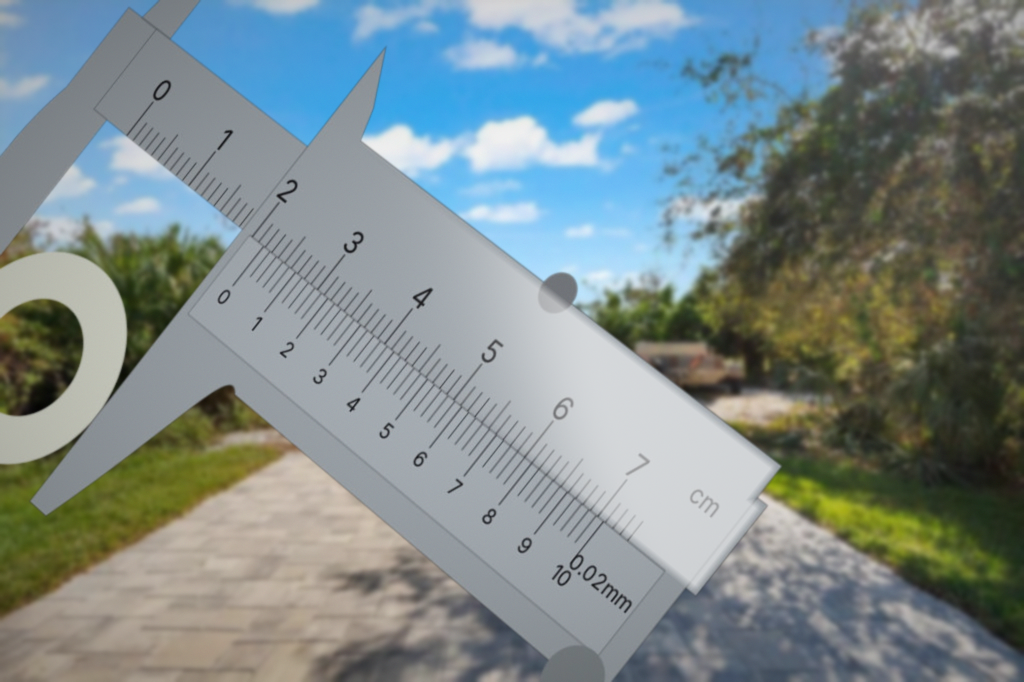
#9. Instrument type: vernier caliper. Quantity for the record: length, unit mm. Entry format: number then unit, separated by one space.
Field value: 21.8 mm
